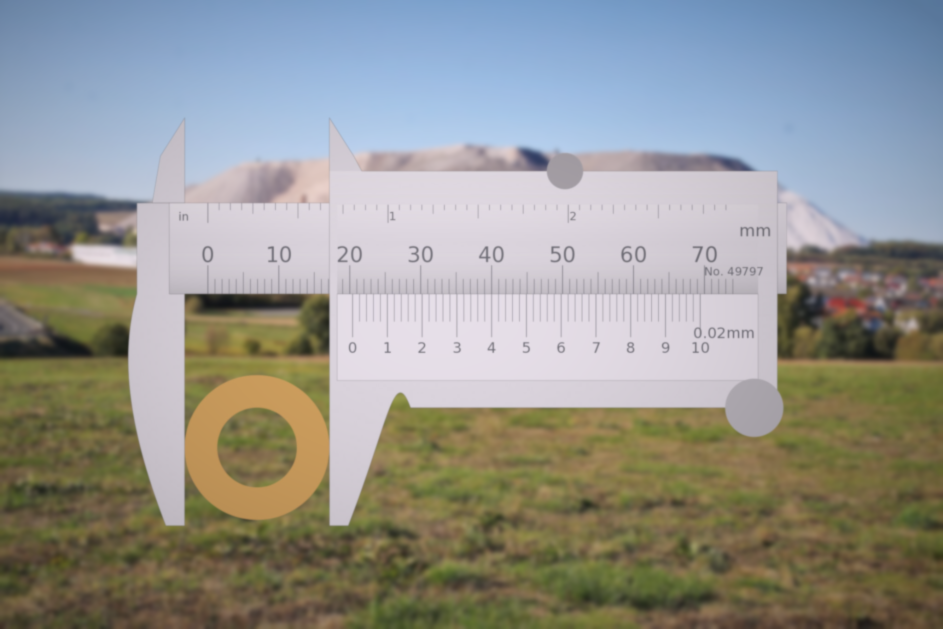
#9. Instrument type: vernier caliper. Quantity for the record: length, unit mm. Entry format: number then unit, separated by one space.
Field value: 20.4 mm
